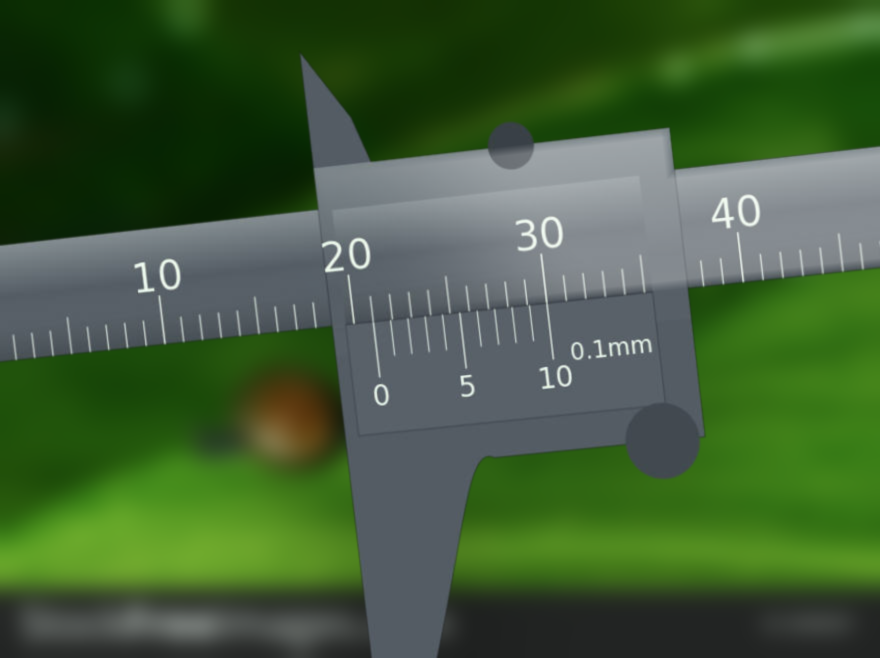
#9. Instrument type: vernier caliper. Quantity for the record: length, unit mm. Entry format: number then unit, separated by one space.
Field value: 21.0 mm
